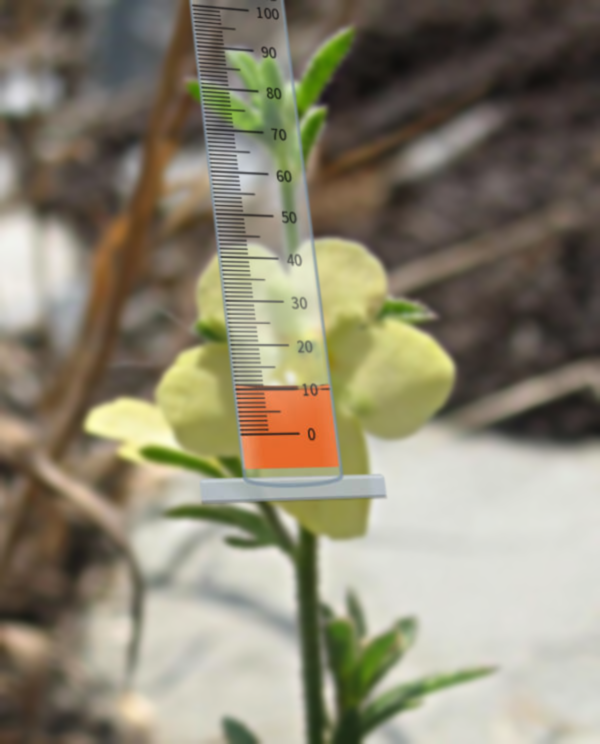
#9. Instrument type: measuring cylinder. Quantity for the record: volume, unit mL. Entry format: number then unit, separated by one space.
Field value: 10 mL
